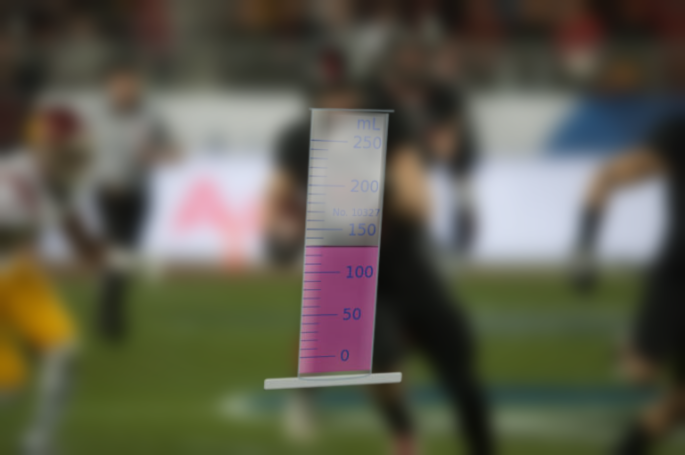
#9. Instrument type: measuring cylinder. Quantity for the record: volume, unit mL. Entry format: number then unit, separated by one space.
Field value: 130 mL
